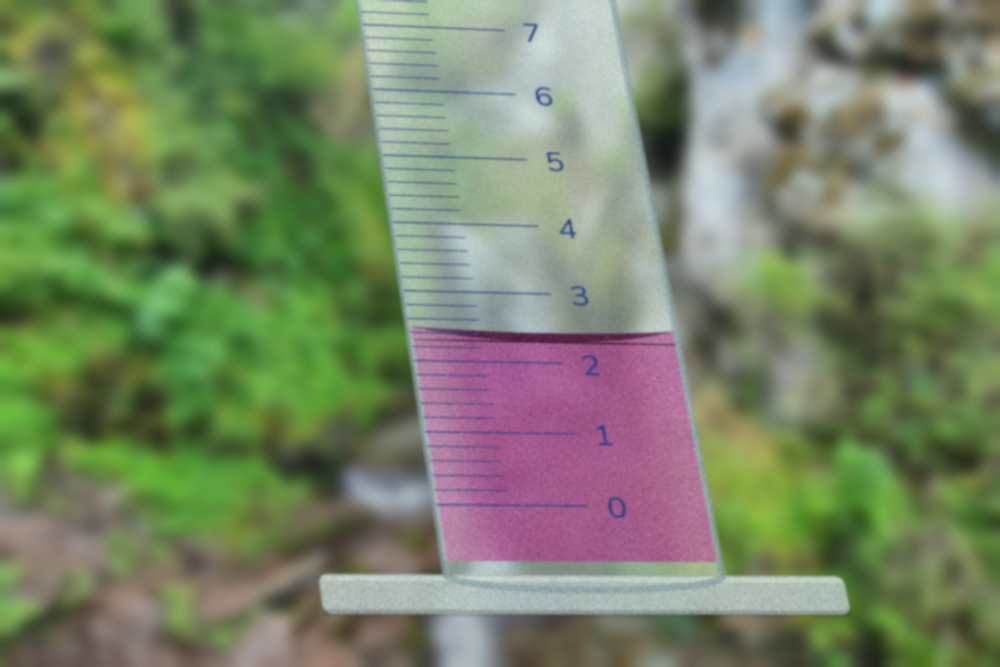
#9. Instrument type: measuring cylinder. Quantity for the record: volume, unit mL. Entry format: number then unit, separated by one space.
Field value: 2.3 mL
